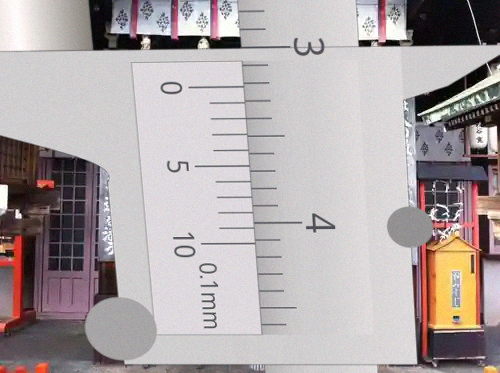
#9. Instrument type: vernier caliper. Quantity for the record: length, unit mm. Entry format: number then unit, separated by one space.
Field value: 32.2 mm
